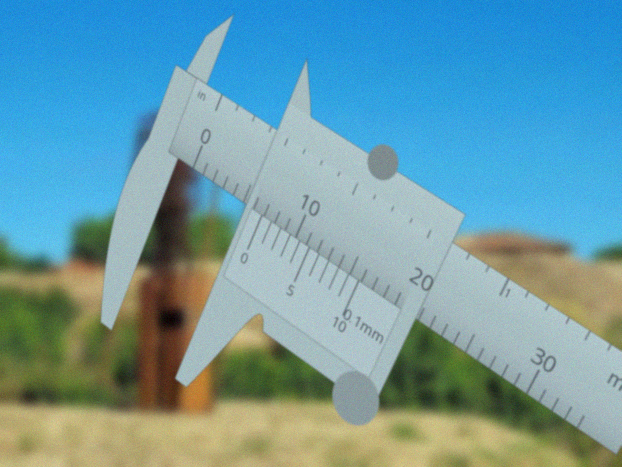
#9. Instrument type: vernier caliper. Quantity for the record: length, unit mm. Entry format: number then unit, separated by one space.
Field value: 6.8 mm
